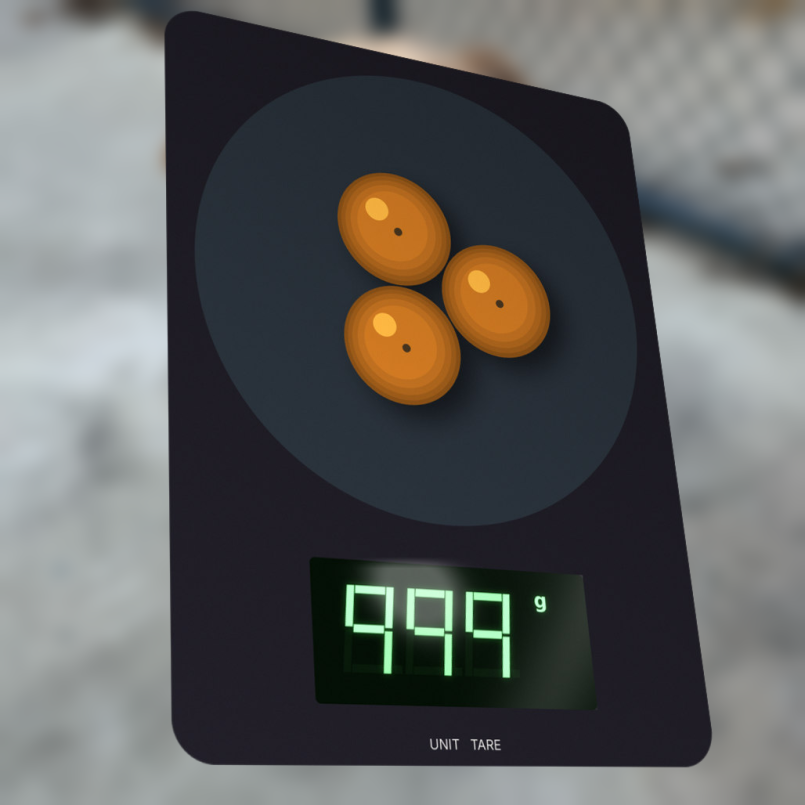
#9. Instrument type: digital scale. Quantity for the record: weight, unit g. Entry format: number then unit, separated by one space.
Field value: 999 g
